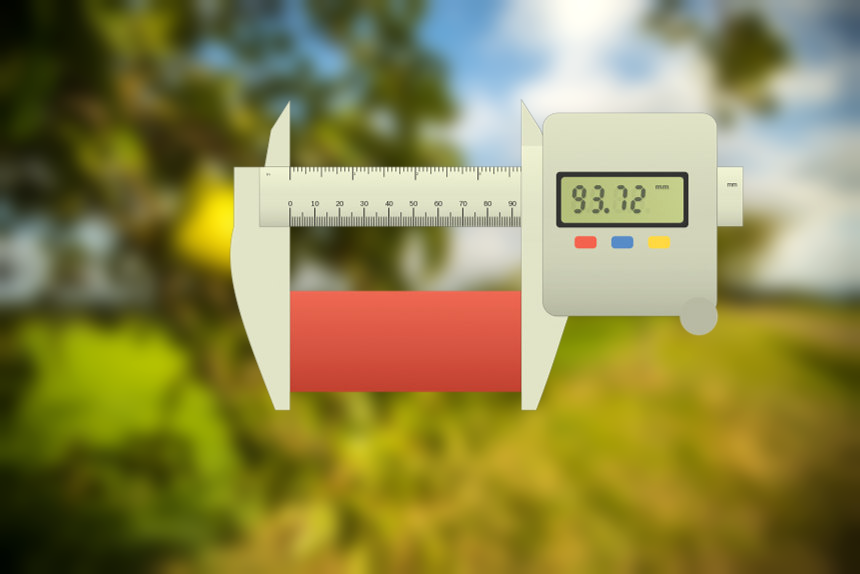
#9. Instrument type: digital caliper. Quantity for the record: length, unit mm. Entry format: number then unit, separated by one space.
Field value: 93.72 mm
